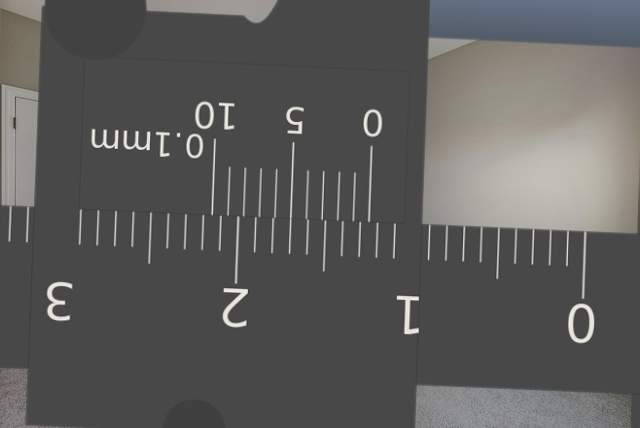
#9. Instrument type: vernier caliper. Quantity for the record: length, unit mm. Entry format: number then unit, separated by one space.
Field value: 12.5 mm
